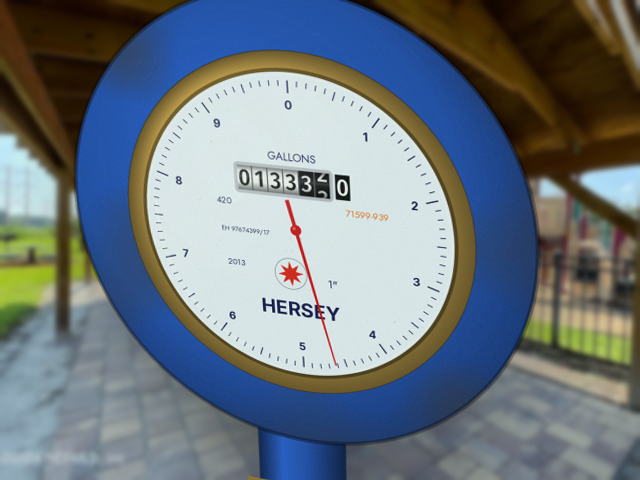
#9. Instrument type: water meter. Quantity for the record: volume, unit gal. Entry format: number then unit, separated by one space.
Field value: 133324.6 gal
